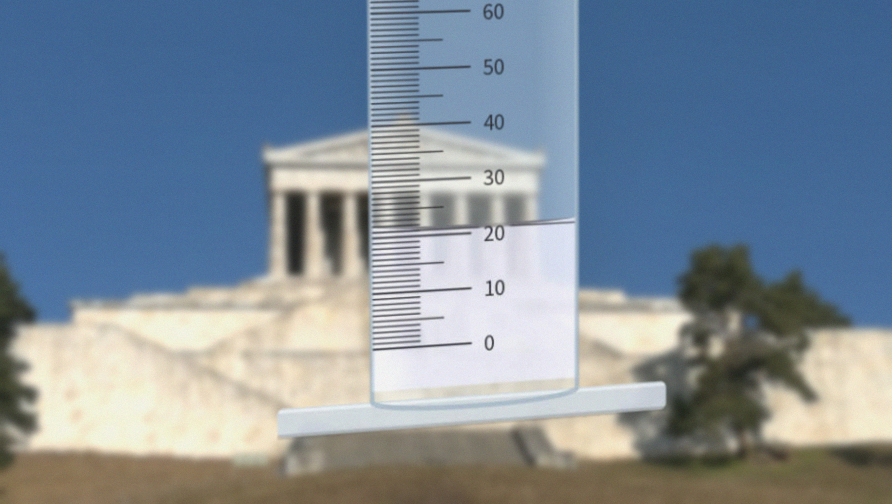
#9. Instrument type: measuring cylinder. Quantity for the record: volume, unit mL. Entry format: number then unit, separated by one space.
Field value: 21 mL
